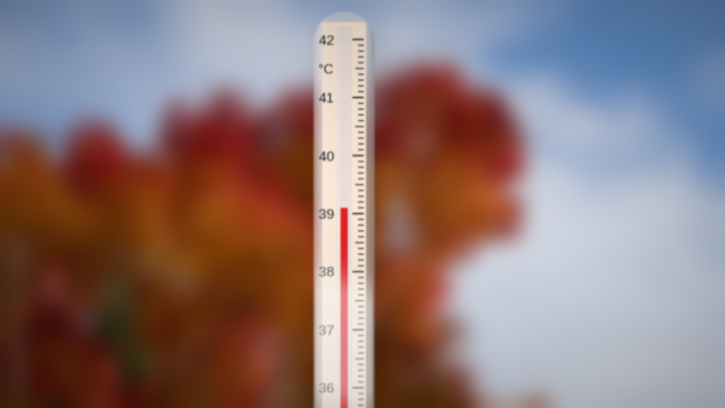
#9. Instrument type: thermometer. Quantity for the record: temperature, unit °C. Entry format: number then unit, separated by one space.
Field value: 39.1 °C
